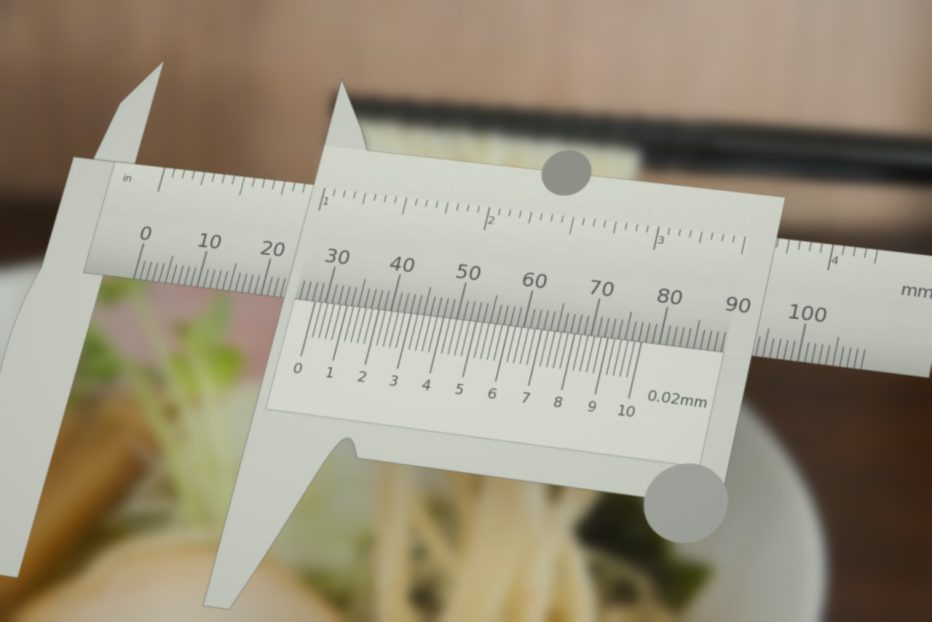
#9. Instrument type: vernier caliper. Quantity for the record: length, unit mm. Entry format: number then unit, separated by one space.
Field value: 28.4 mm
